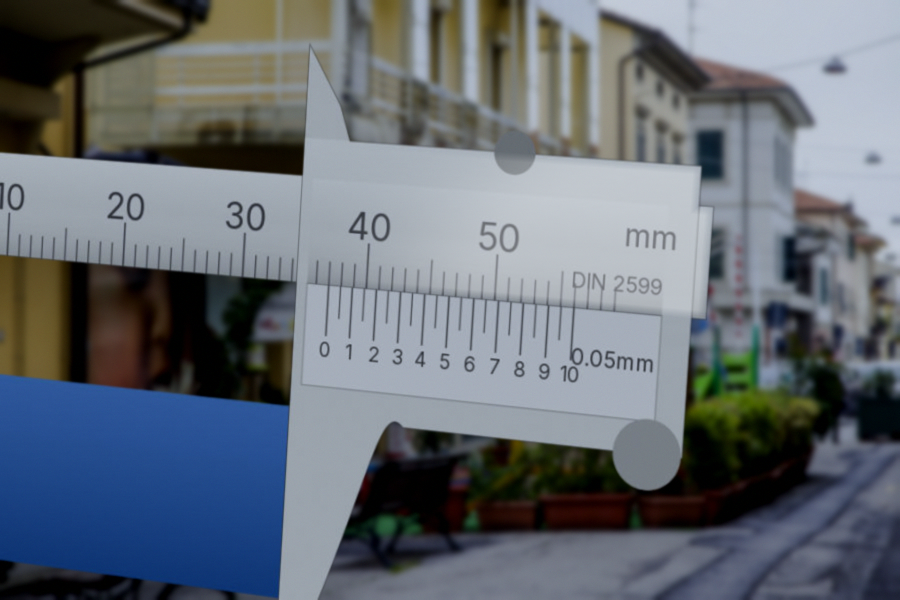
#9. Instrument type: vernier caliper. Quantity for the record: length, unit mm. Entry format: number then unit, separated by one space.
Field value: 37.0 mm
